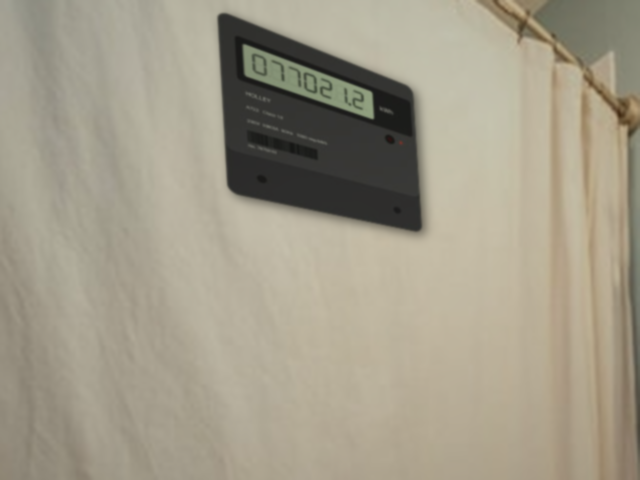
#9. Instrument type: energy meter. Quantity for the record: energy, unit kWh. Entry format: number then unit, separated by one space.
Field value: 77021.2 kWh
